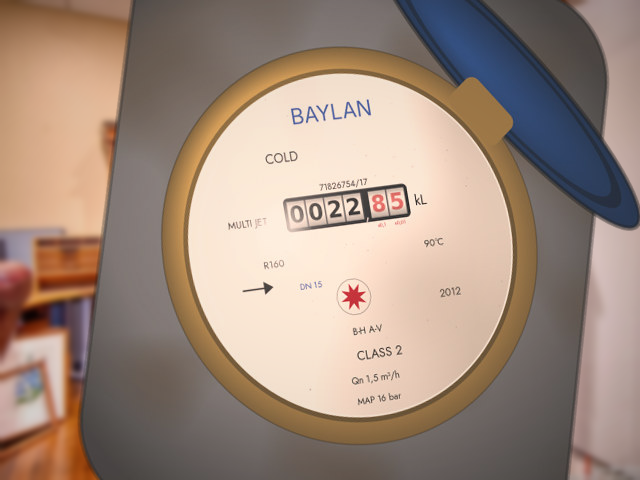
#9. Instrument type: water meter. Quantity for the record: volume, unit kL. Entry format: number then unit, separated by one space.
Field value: 22.85 kL
